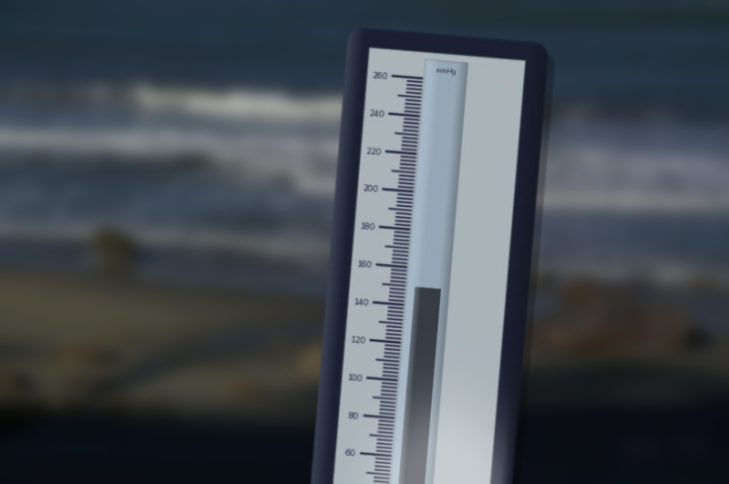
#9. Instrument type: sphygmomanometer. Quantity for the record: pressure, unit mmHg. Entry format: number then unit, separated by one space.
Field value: 150 mmHg
